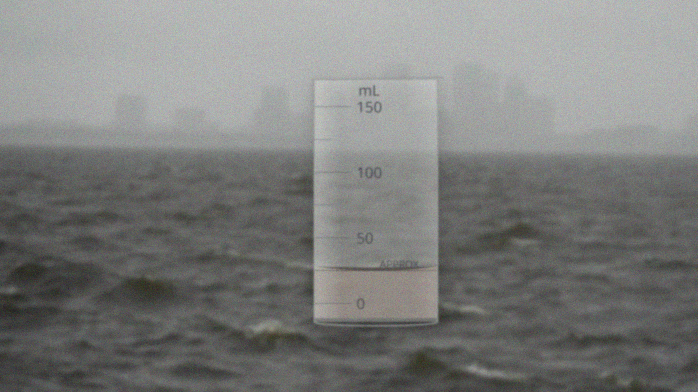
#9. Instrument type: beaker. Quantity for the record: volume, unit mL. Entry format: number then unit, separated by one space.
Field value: 25 mL
